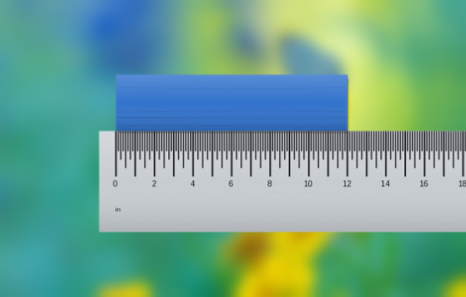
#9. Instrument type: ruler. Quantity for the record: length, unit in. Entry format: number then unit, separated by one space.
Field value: 12 in
